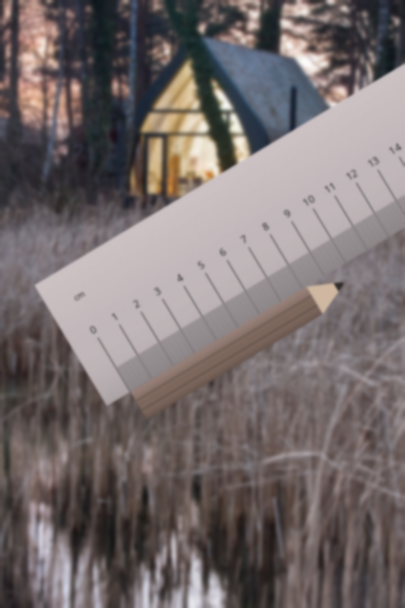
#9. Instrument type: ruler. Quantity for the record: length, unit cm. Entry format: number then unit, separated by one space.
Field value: 9.5 cm
